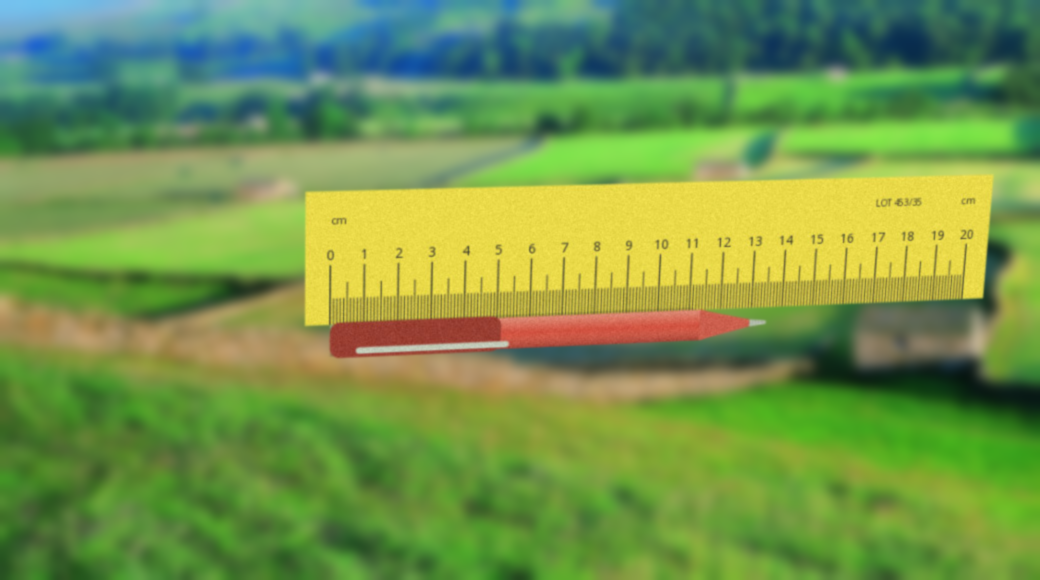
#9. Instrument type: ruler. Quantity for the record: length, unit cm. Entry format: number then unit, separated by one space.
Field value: 13.5 cm
